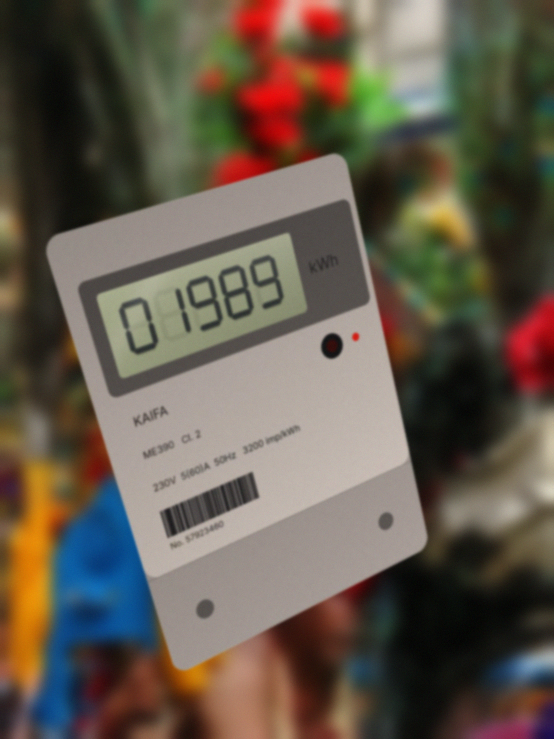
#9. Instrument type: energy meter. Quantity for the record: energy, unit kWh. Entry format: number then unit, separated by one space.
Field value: 1989 kWh
